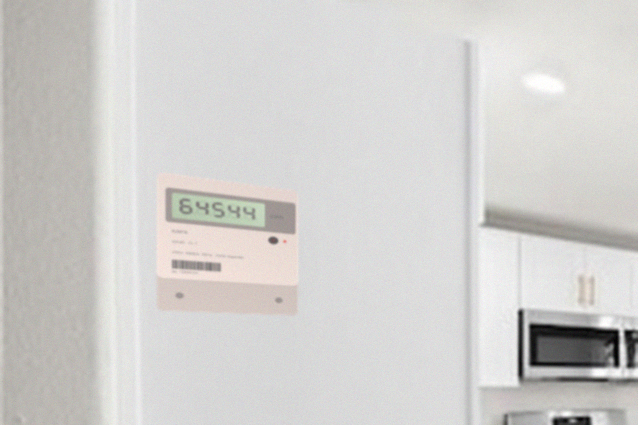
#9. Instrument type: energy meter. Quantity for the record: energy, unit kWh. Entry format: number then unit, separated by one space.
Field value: 64544 kWh
